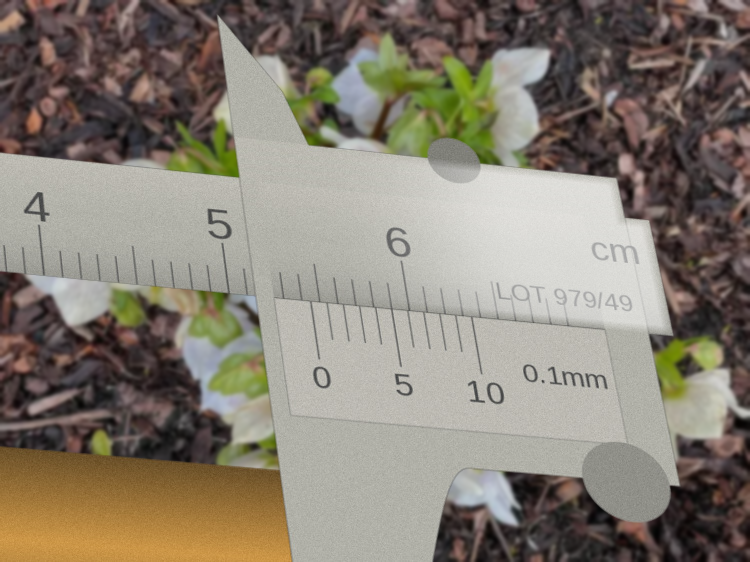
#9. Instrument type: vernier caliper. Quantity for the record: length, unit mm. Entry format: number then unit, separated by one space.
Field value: 54.5 mm
